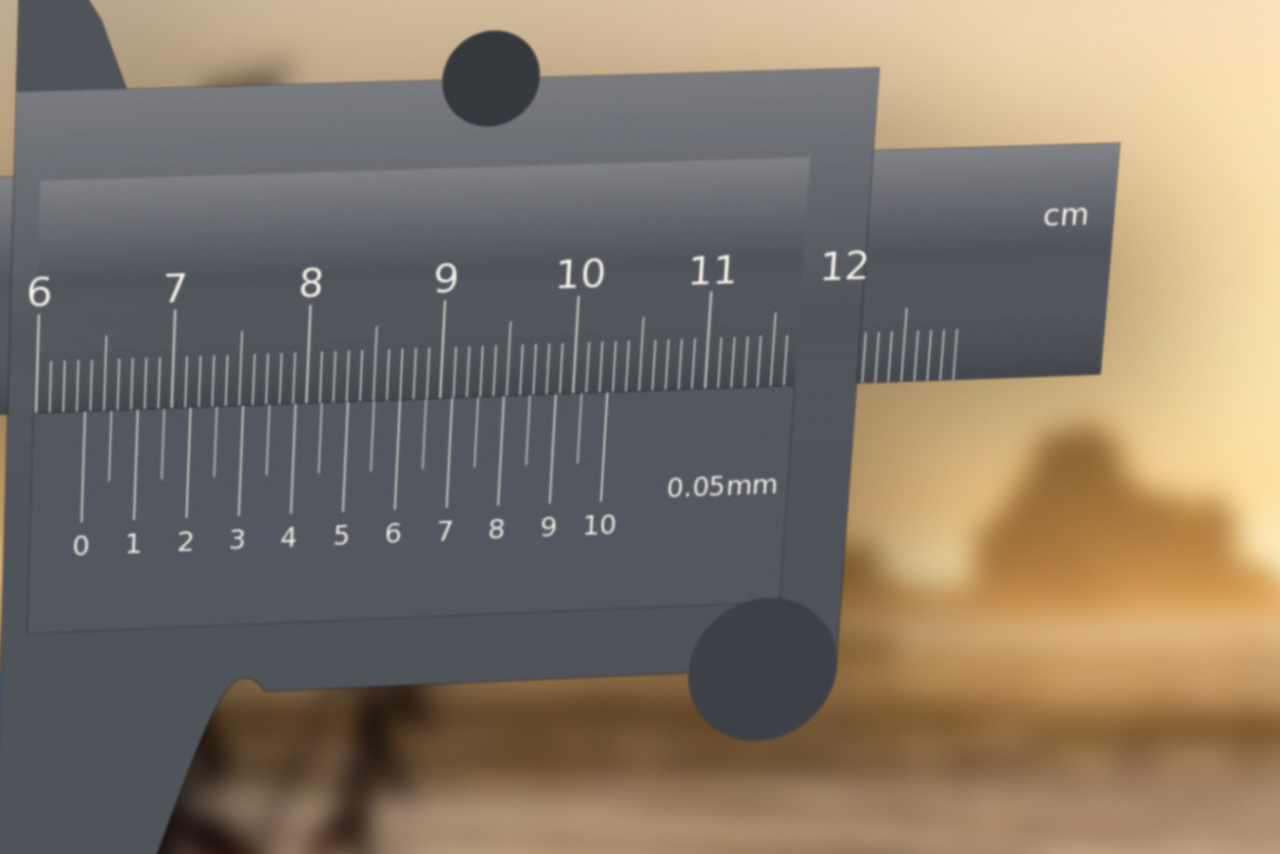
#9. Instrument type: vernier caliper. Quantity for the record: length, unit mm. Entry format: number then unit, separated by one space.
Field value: 63.6 mm
